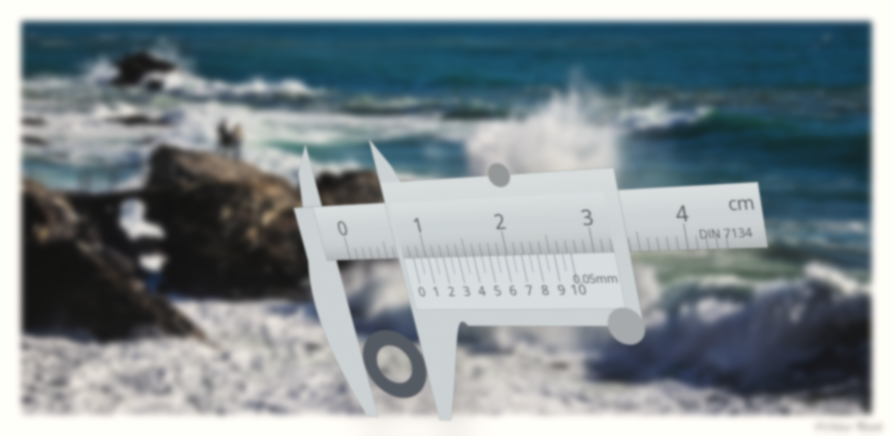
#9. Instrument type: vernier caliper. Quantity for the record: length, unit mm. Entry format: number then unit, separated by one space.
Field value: 8.4 mm
